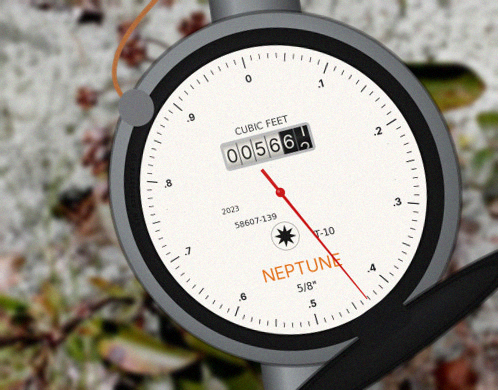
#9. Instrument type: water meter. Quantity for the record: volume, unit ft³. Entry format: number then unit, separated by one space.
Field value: 5661.43 ft³
